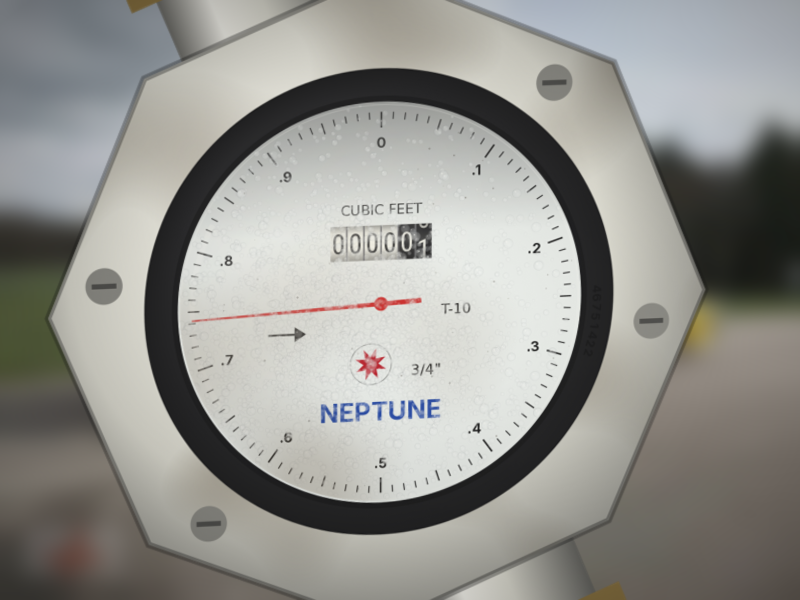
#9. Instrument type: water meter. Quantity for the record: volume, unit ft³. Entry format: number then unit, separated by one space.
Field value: 0.74 ft³
